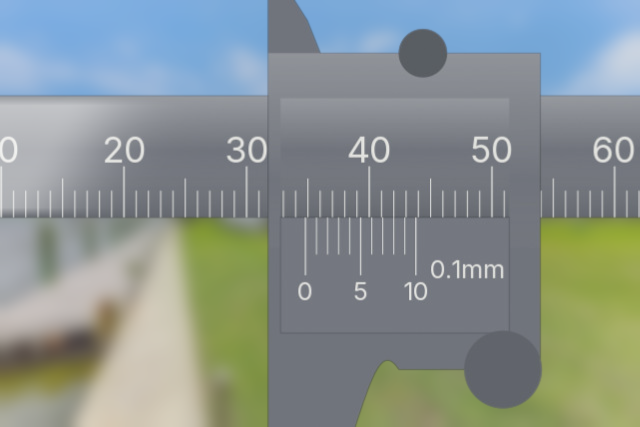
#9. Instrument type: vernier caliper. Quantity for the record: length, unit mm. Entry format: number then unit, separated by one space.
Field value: 34.8 mm
